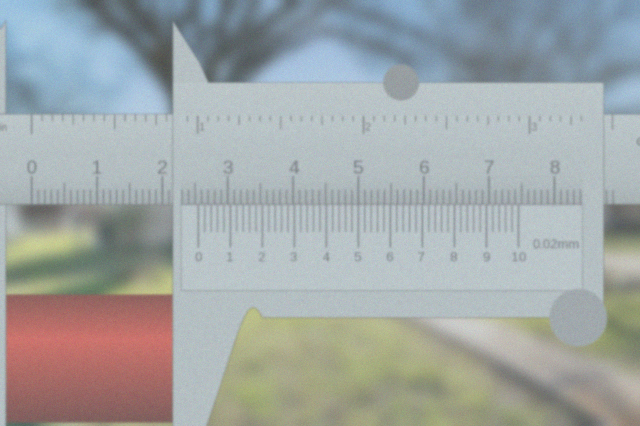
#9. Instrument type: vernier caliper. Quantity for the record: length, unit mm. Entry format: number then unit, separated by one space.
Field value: 25.5 mm
